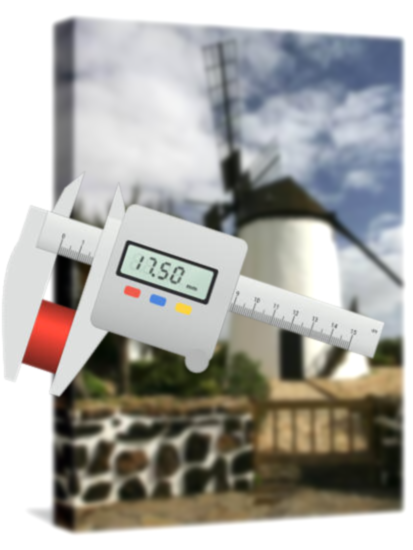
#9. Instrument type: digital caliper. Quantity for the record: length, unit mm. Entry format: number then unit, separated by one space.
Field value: 17.50 mm
